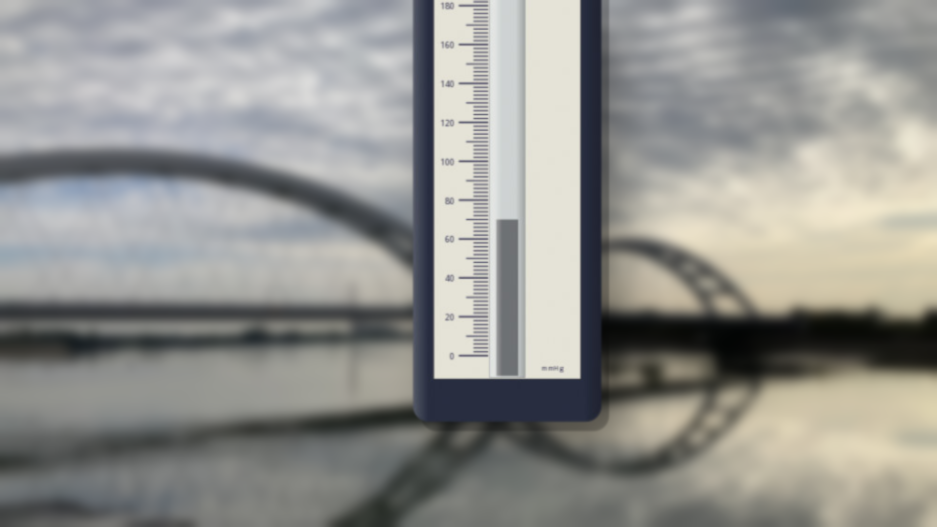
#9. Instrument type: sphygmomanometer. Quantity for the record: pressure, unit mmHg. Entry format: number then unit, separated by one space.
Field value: 70 mmHg
